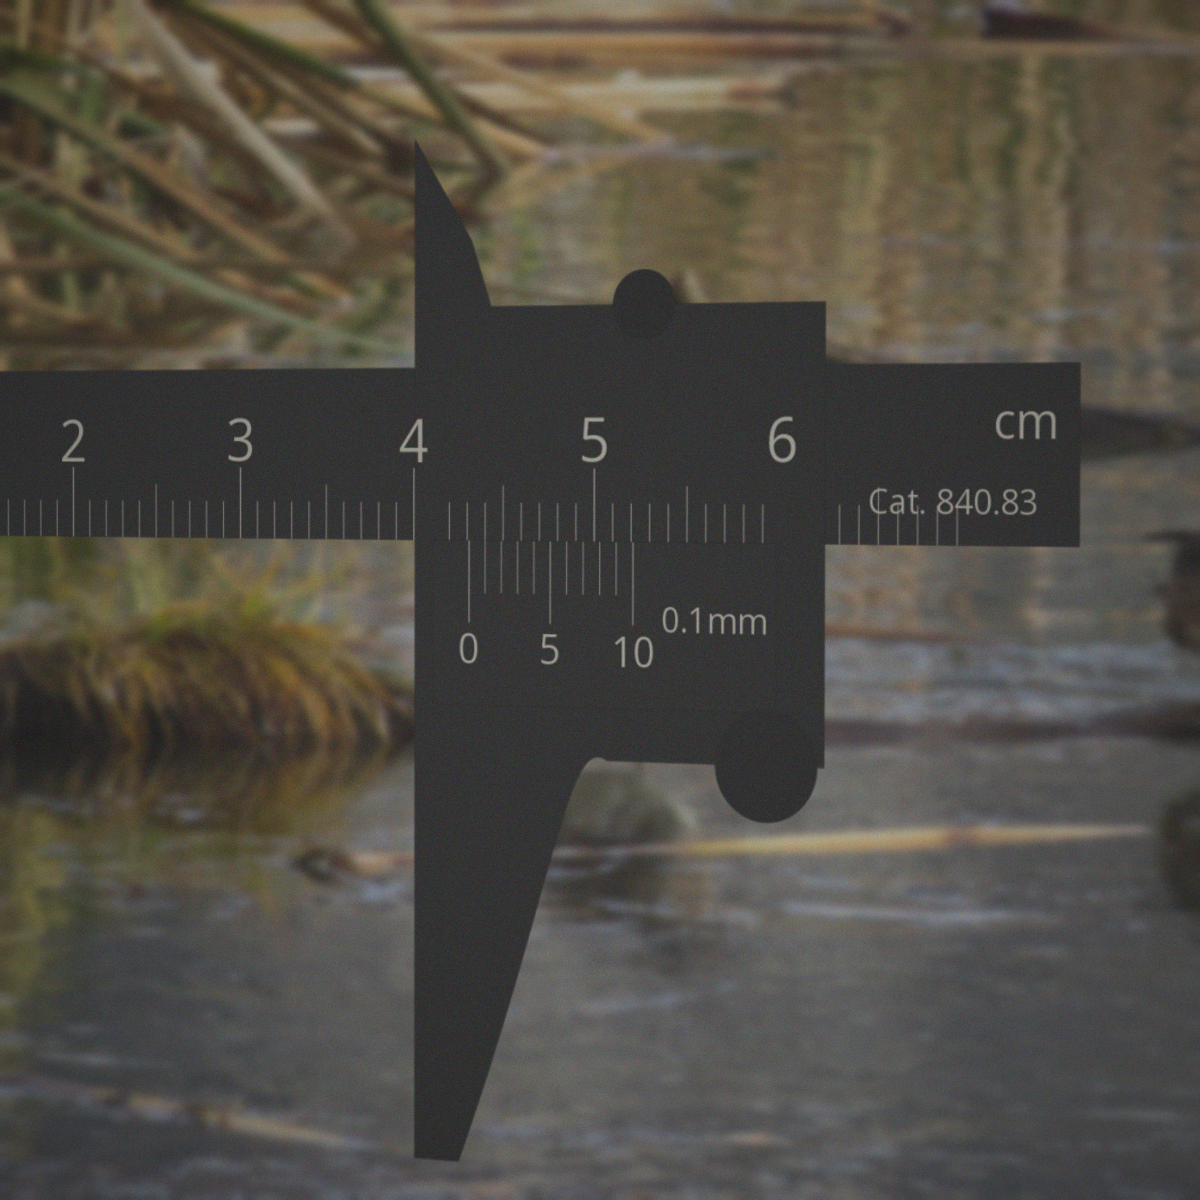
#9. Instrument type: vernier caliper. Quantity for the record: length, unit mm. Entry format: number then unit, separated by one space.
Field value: 43.1 mm
